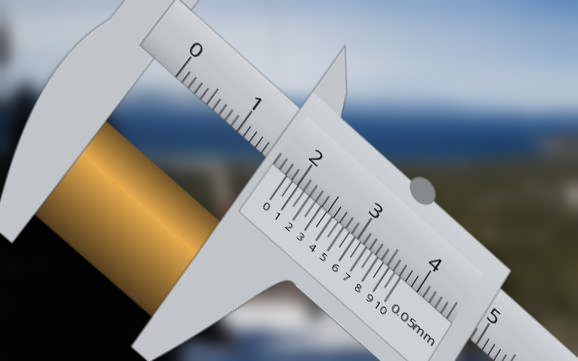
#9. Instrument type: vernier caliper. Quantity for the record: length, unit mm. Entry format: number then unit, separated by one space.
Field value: 18.2 mm
